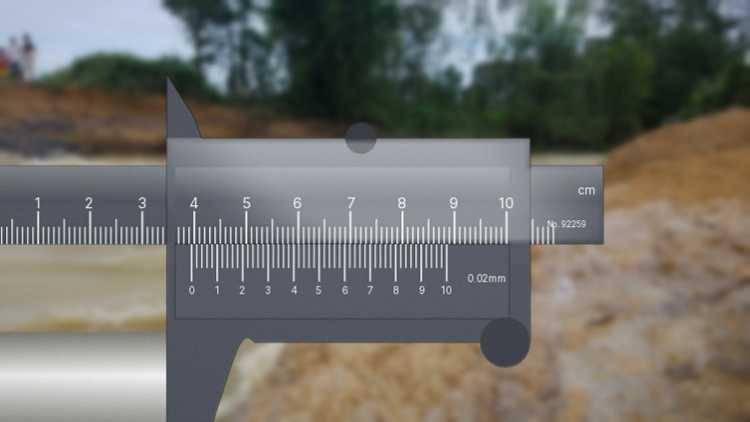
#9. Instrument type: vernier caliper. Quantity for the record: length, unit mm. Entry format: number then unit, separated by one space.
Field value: 39.5 mm
